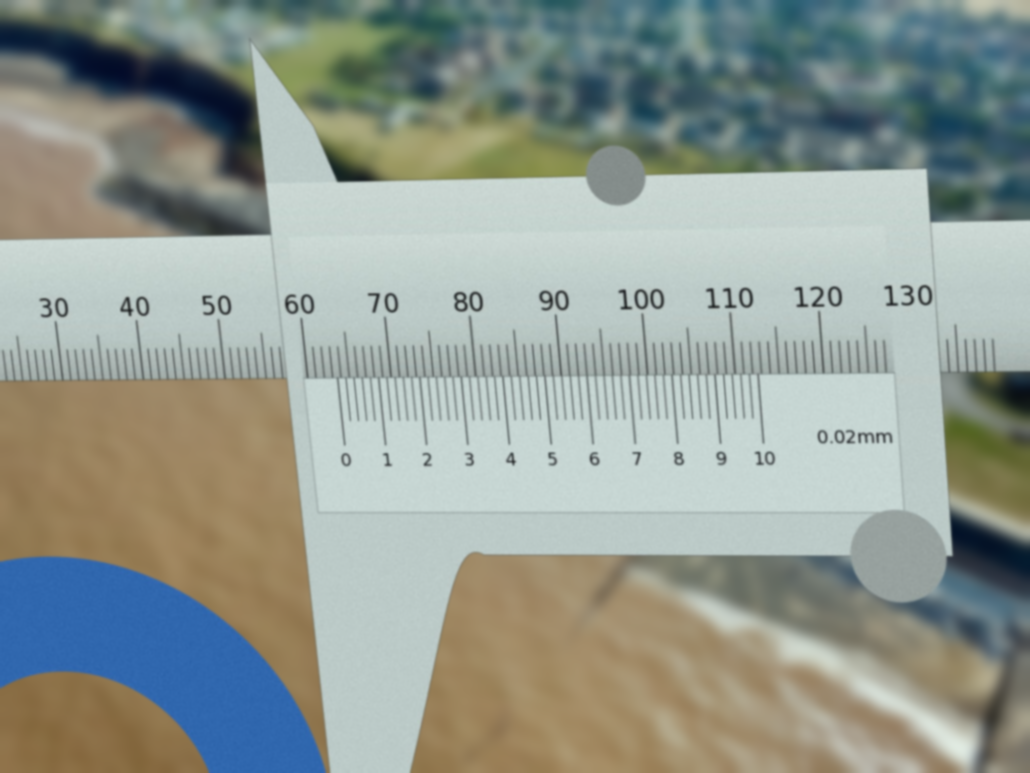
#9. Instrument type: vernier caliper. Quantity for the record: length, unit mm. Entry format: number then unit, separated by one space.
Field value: 63.6 mm
